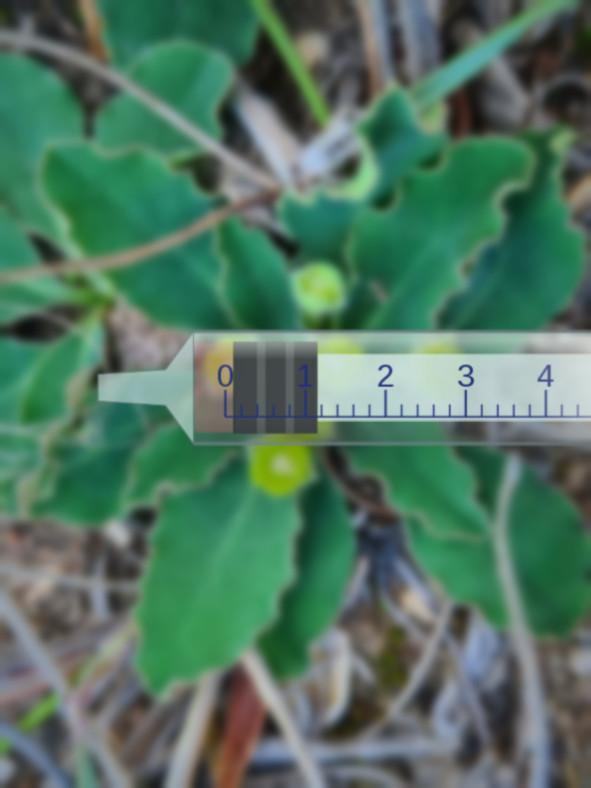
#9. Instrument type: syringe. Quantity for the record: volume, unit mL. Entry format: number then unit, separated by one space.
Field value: 0.1 mL
